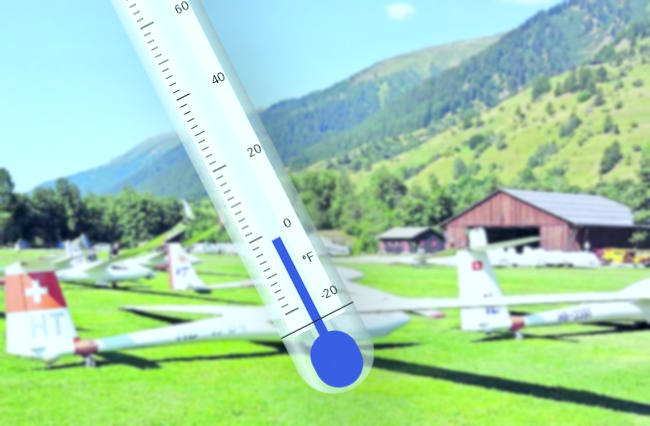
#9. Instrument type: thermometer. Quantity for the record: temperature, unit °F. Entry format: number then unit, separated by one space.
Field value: -2 °F
